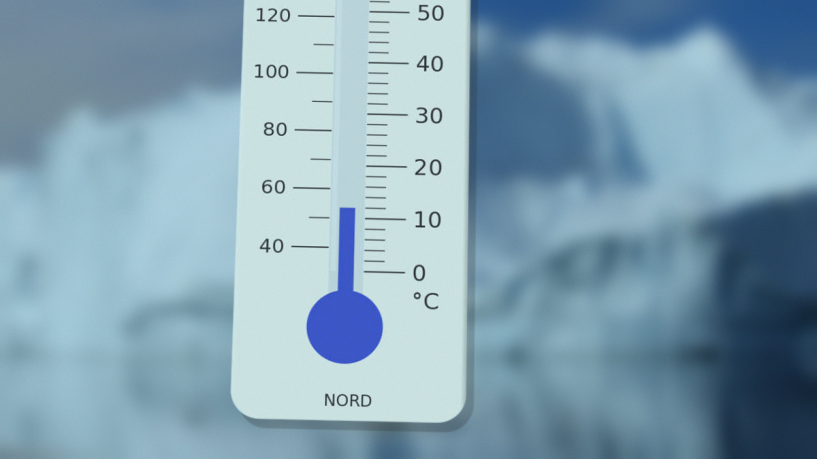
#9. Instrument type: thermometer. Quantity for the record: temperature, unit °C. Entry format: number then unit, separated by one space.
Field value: 12 °C
